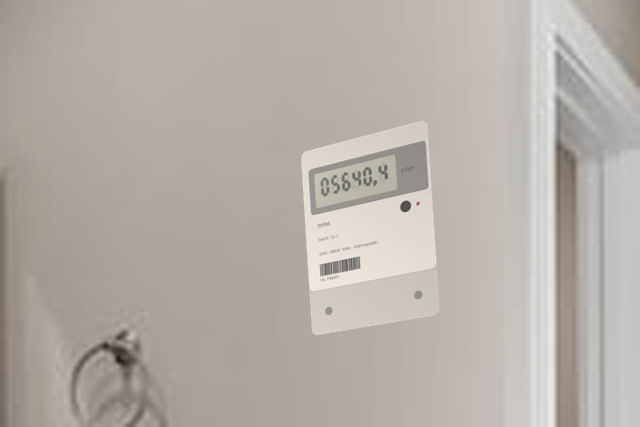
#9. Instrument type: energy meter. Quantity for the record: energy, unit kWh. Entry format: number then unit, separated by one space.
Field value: 5640.4 kWh
